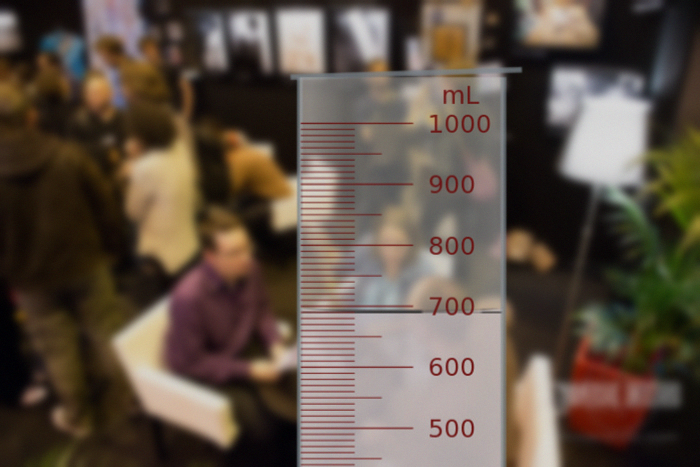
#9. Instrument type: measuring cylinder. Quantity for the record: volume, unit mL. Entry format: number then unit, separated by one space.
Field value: 690 mL
